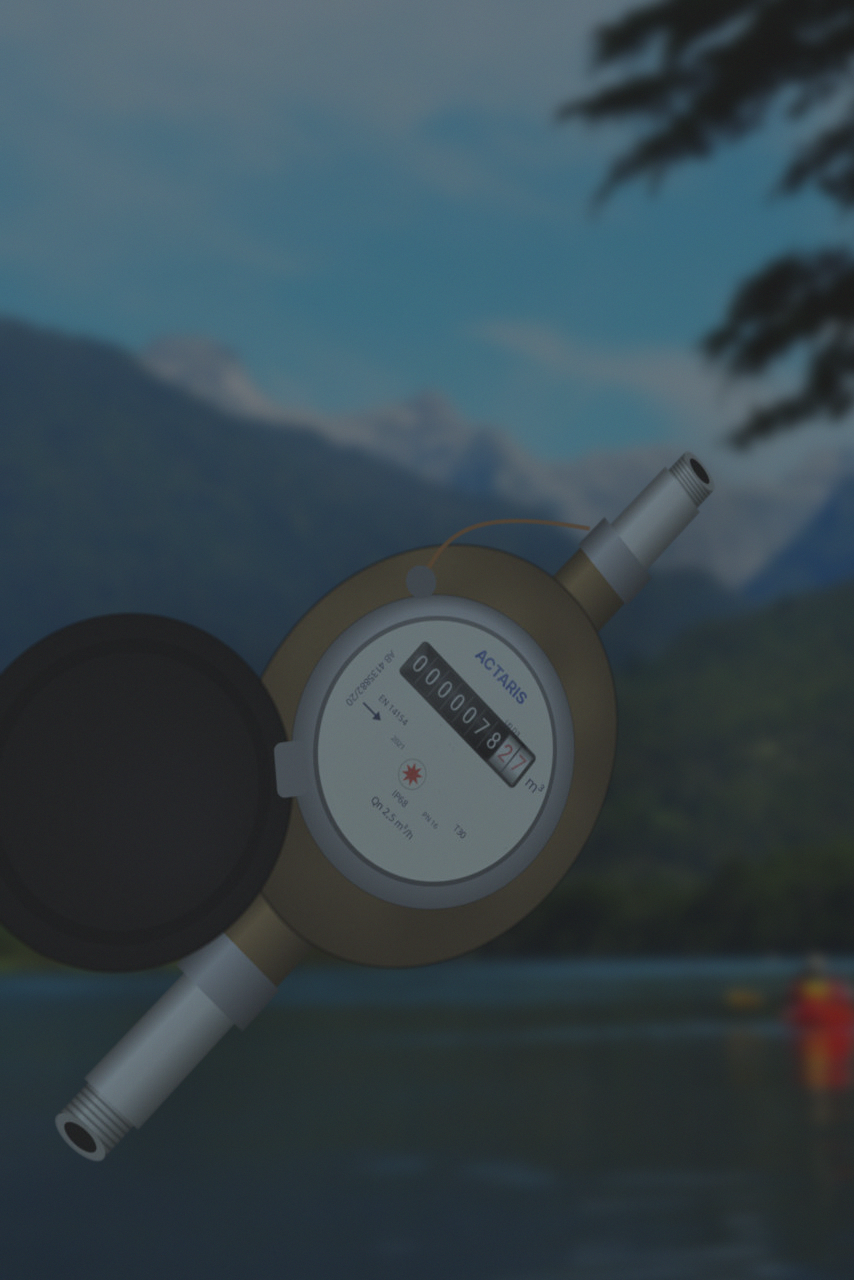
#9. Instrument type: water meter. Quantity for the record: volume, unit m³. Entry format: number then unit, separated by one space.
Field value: 78.27 m³
